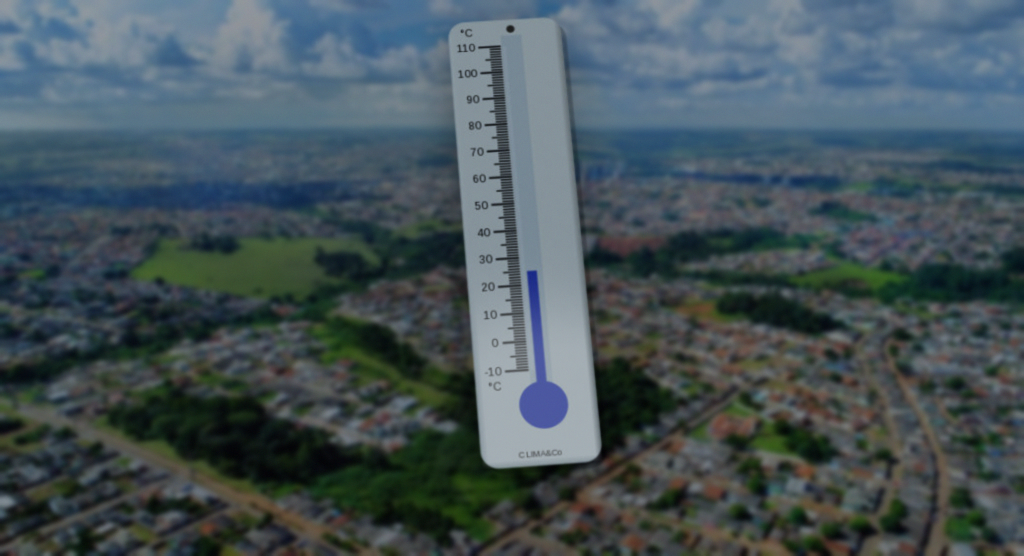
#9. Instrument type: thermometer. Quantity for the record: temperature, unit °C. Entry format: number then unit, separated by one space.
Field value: 25 °C
